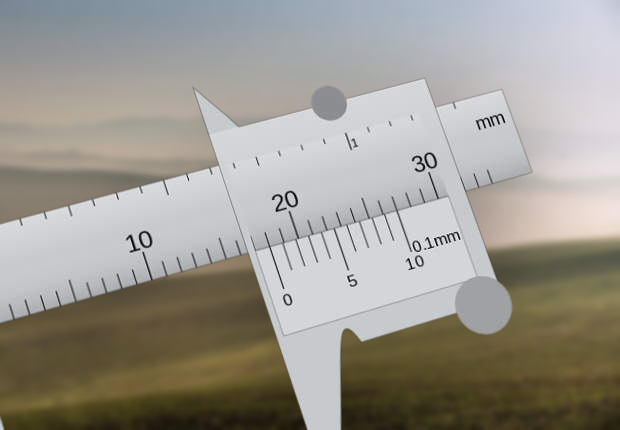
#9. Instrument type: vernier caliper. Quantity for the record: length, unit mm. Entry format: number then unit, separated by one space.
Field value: 18.0 mm
